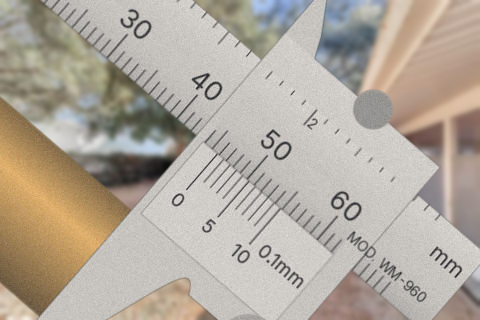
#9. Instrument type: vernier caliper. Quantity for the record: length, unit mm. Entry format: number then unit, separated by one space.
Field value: 45.8 mm
